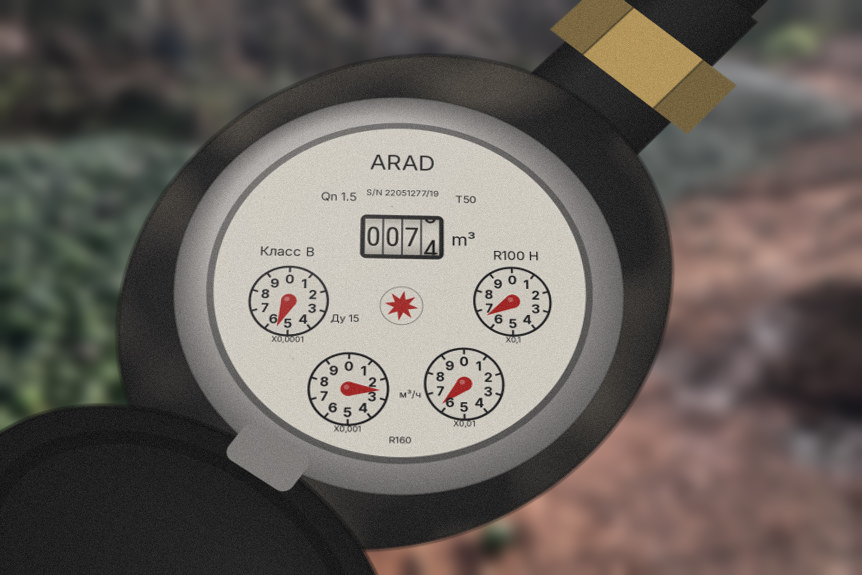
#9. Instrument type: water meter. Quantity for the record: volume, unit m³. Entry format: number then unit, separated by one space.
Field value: 73.6625 m³
